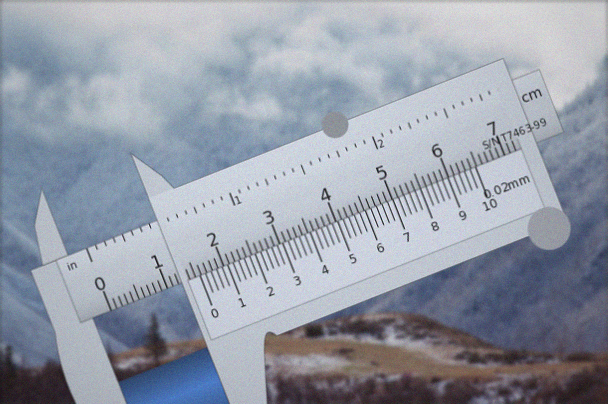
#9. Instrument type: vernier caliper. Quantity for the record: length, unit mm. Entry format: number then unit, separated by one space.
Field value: 15.8 mm
